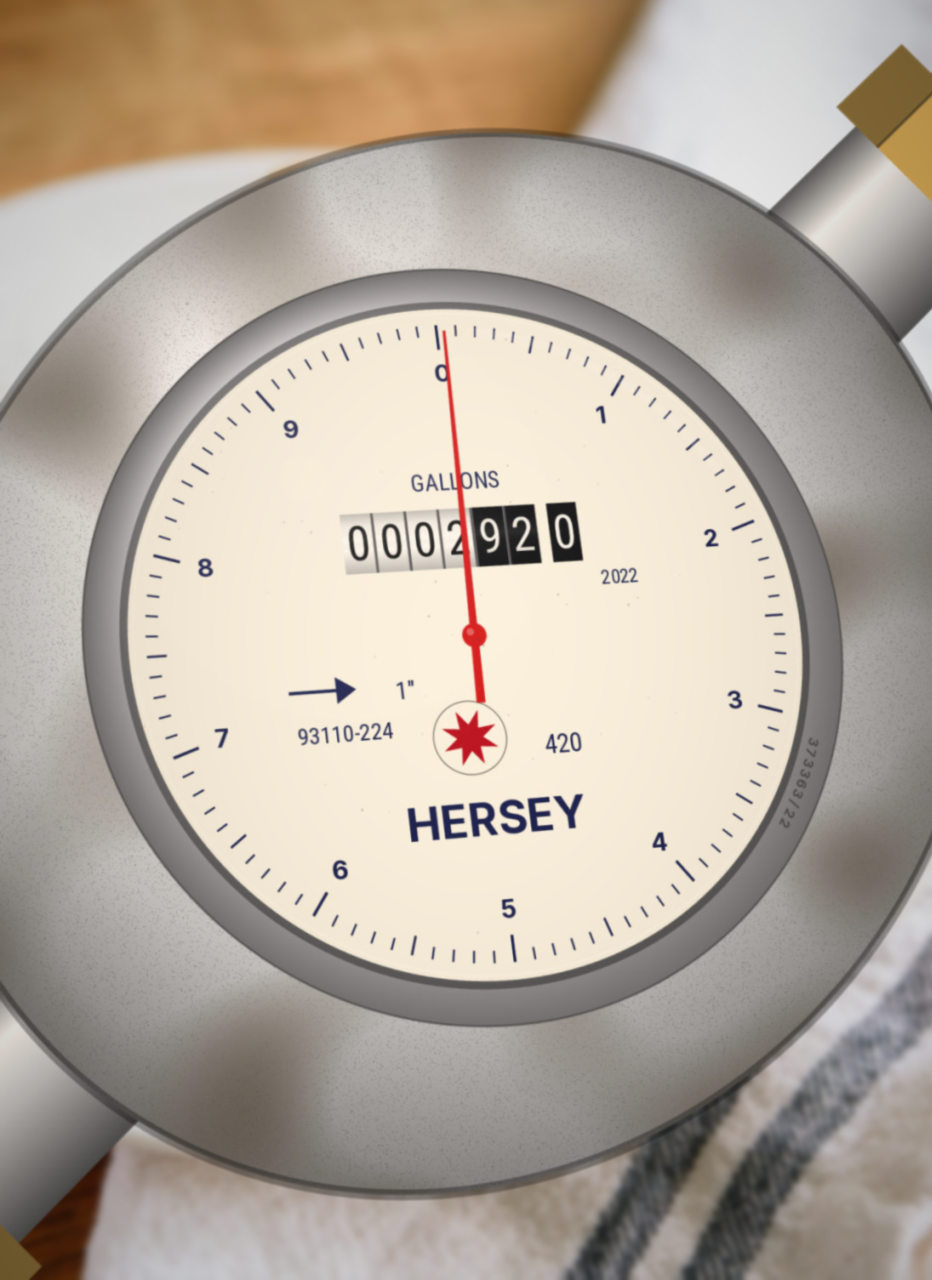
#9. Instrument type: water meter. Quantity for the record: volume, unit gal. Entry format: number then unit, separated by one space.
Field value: 2920.0 gal
